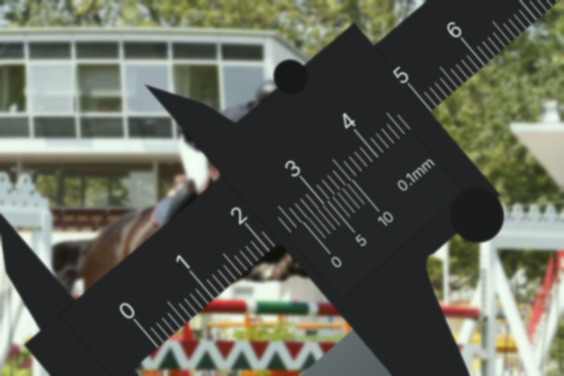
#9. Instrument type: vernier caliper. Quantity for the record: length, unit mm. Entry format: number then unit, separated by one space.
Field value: 26.2 mm
